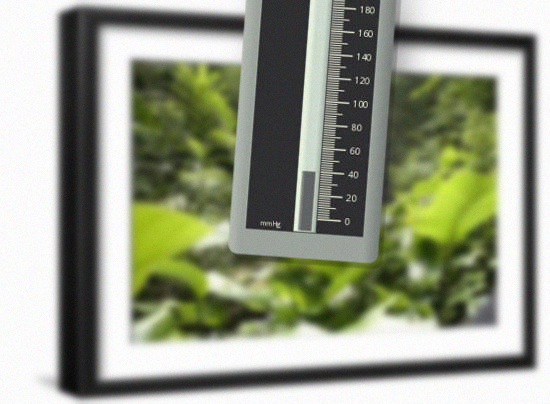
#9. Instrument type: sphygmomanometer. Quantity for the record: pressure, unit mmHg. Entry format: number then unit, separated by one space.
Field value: 40 mmHg
